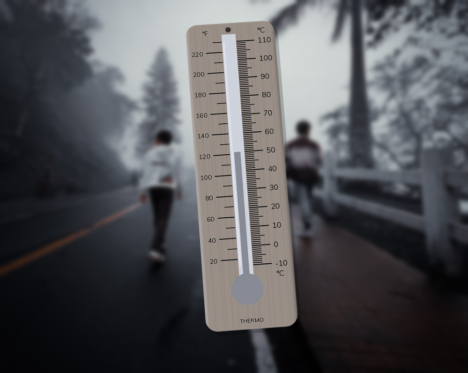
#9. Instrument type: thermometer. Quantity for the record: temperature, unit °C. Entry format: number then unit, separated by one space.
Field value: 50 °C
